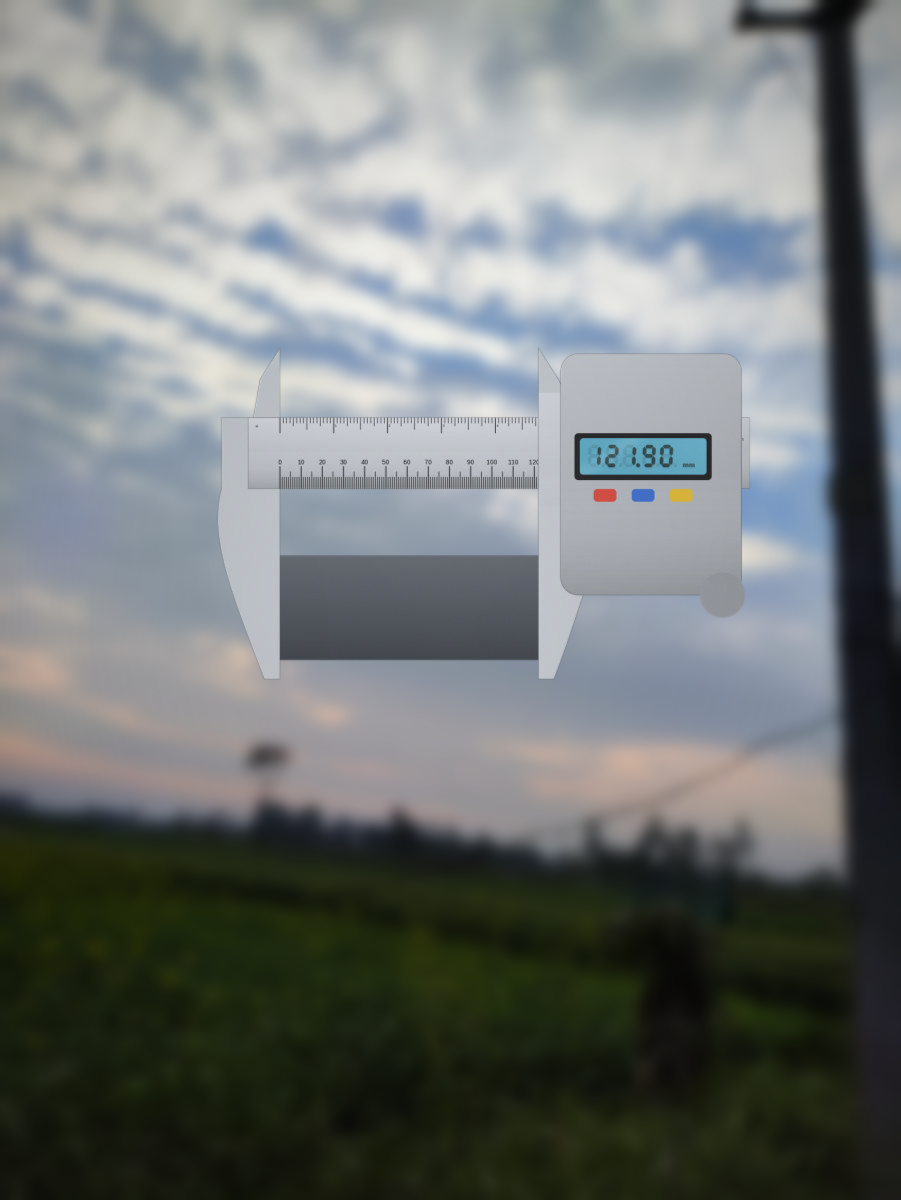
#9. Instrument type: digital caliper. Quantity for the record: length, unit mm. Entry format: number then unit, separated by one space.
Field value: 121.90 mm
